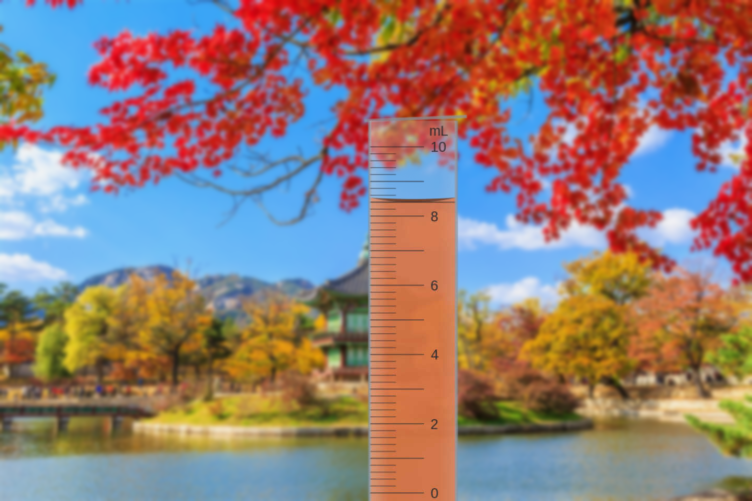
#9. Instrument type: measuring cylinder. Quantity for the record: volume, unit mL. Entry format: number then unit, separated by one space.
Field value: 8.4 mL
